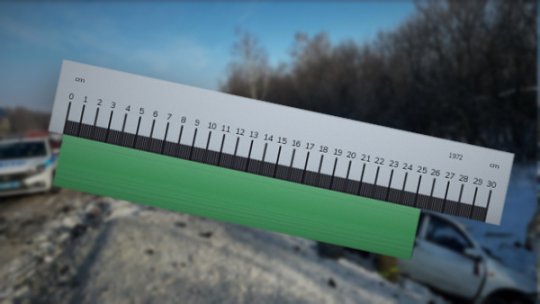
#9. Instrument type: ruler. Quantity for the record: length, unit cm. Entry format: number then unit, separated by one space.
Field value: 25.5 cm
